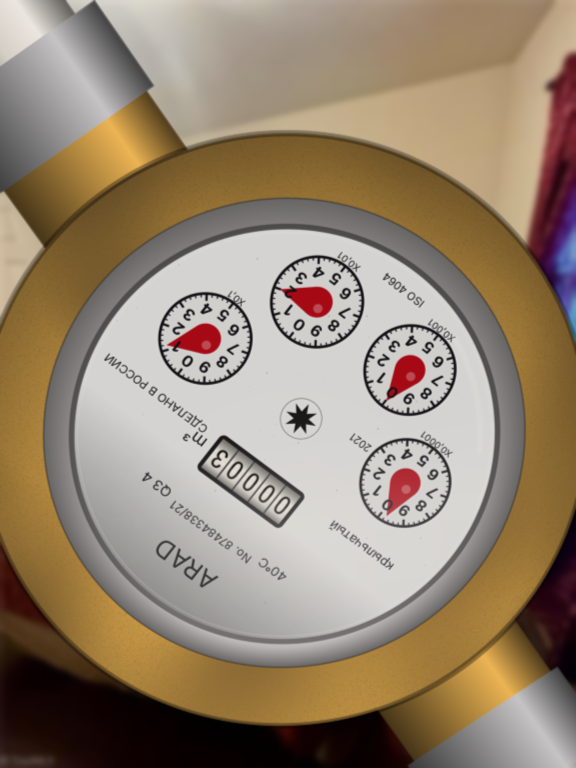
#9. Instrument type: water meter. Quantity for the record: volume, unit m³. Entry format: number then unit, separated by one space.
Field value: 3.1199 m³
